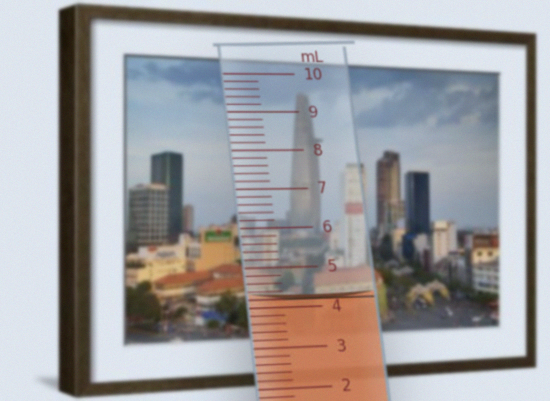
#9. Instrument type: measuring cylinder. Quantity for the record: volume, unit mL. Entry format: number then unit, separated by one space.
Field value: 4.2 mL
